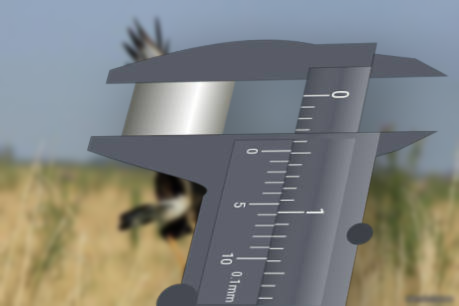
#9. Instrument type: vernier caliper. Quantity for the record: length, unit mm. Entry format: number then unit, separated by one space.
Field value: 4.8 mm
